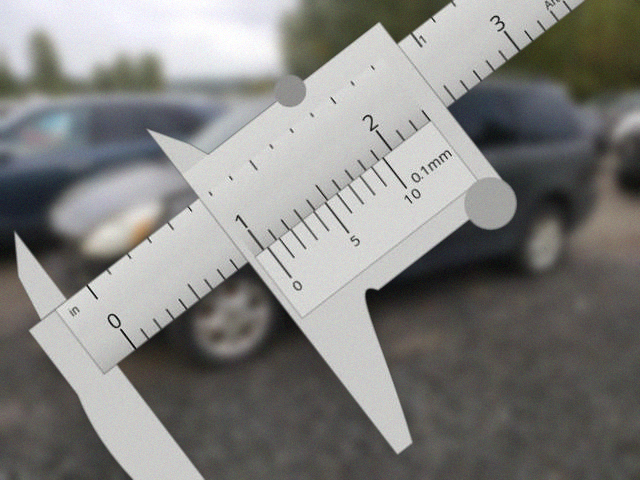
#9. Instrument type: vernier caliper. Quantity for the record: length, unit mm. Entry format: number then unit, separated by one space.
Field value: 10.3 mm
